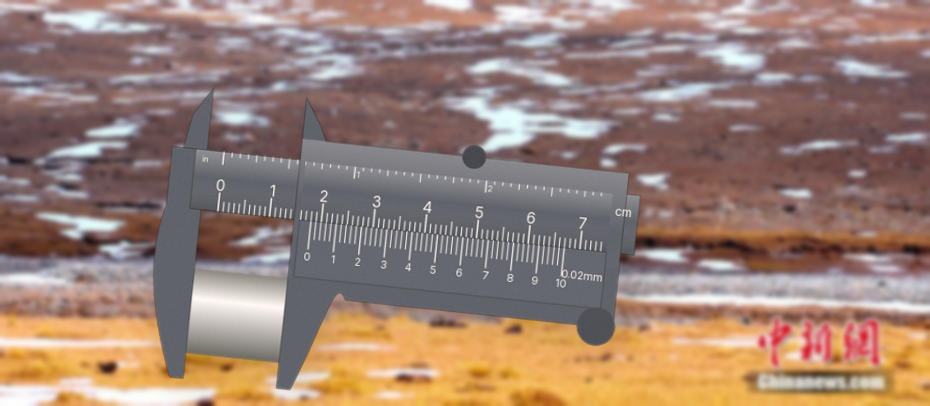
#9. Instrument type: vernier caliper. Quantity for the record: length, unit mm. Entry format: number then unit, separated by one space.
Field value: 18.0 mm
